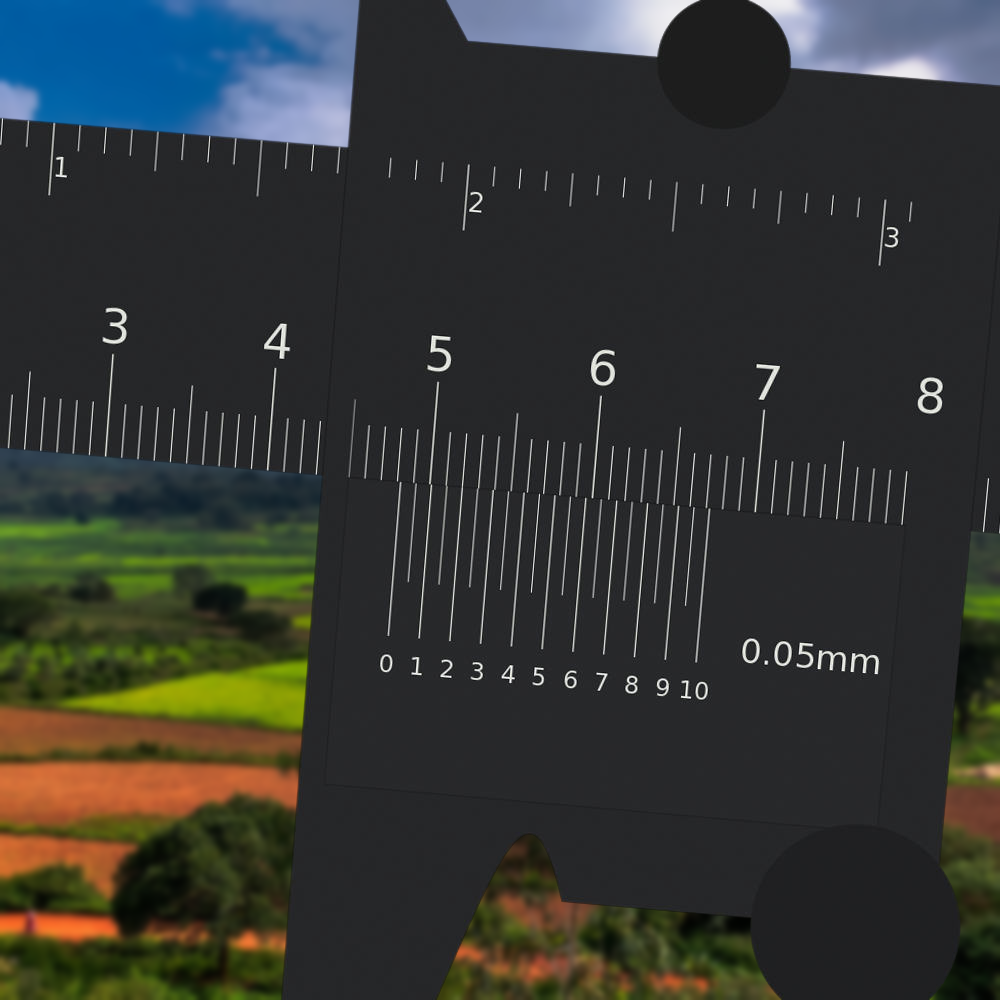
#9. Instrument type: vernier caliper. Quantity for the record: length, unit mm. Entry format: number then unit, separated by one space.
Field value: 48.2 mm
